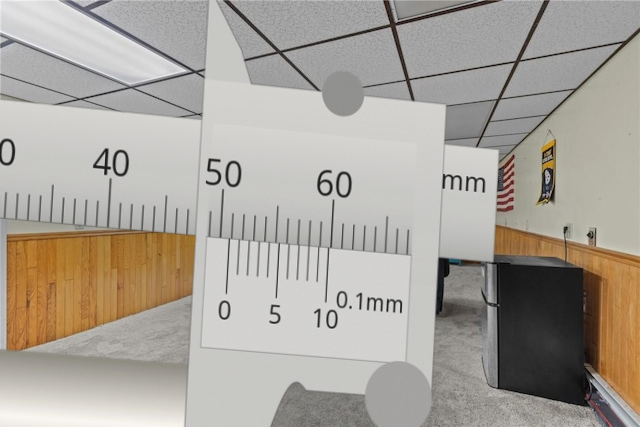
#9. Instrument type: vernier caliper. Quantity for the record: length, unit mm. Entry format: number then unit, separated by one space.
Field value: 50.8 mm
